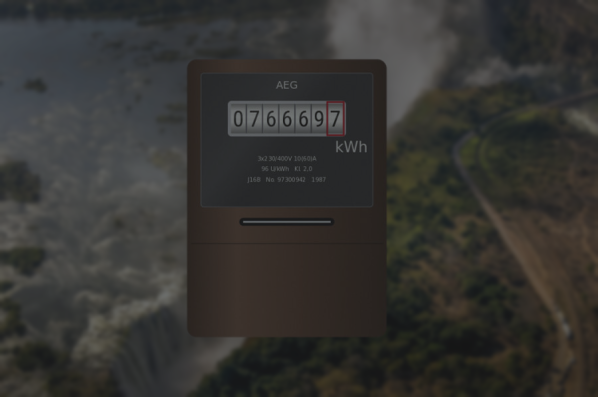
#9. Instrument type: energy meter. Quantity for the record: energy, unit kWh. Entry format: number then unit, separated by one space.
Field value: 76669.7 kWh
